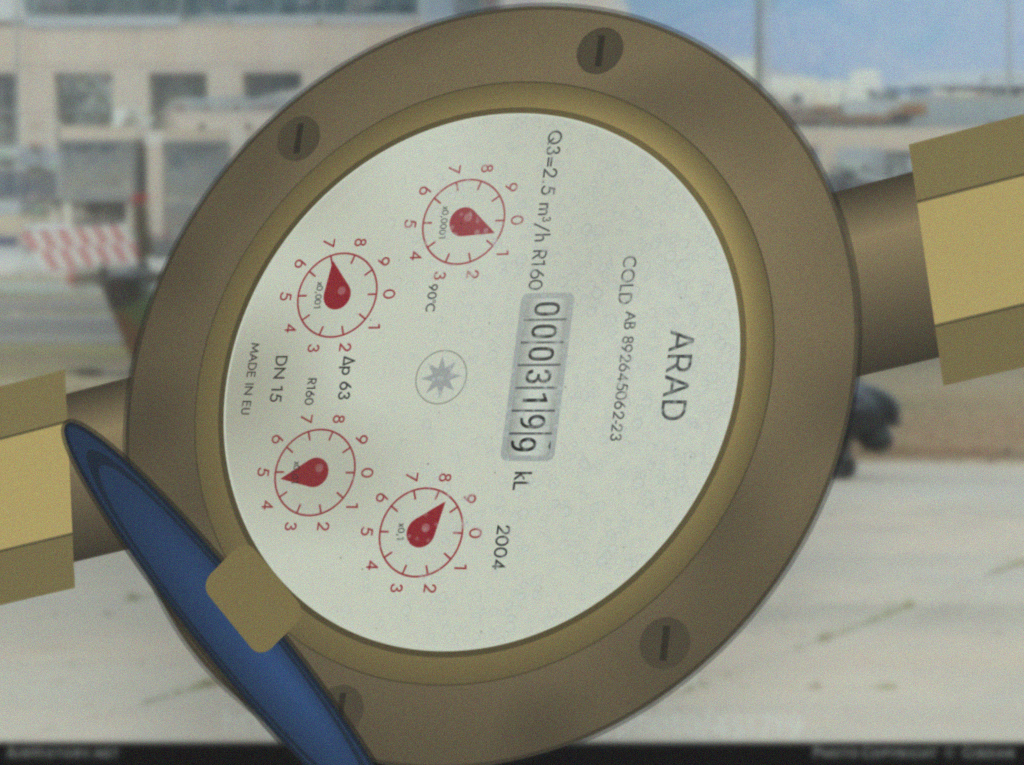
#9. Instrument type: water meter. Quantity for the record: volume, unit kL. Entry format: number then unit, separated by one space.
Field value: 3198.8470 kL
